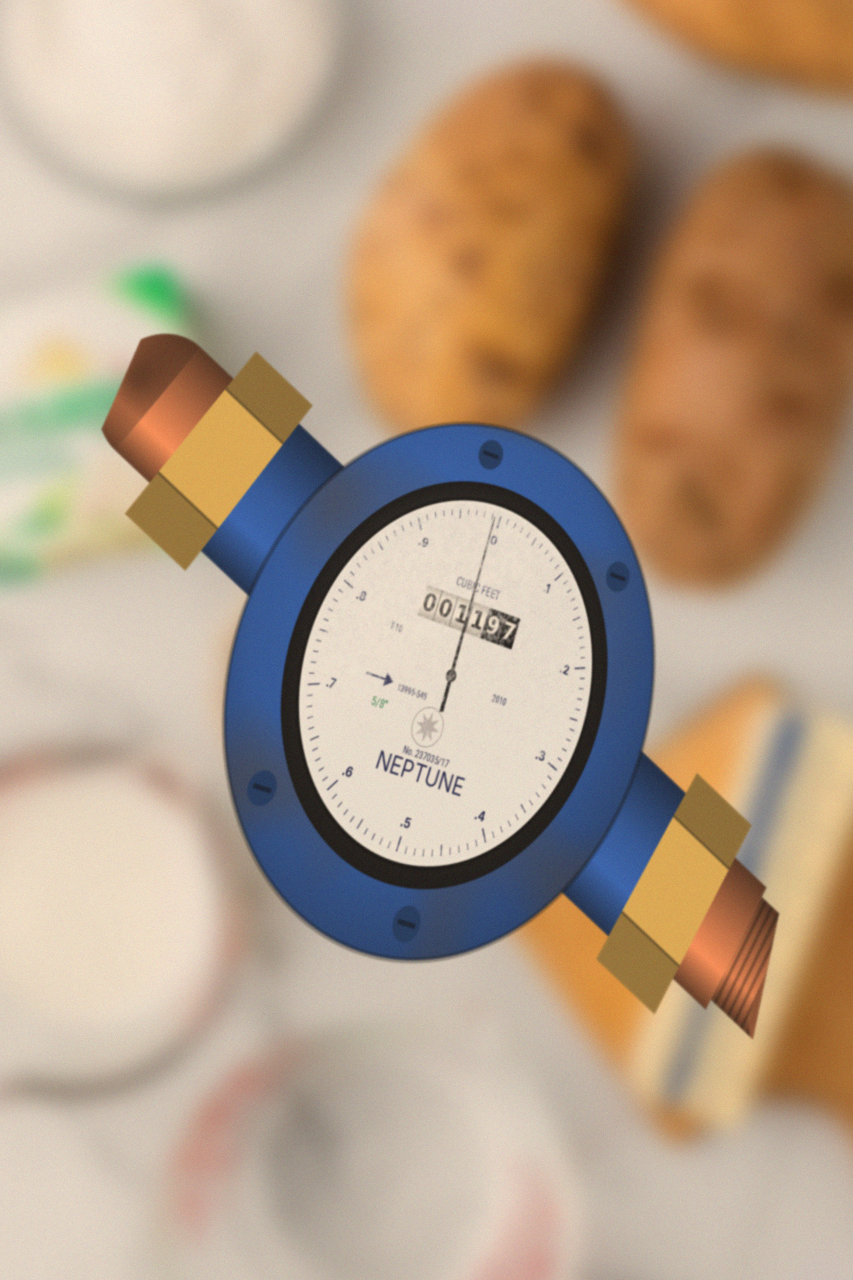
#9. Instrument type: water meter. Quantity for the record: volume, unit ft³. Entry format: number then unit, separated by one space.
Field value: 1196.99 ft³
